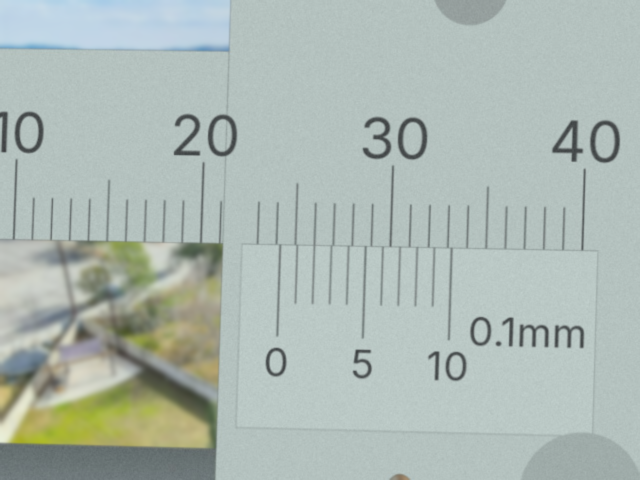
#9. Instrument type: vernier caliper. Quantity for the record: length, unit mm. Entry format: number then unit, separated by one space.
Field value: 24.2 mm
